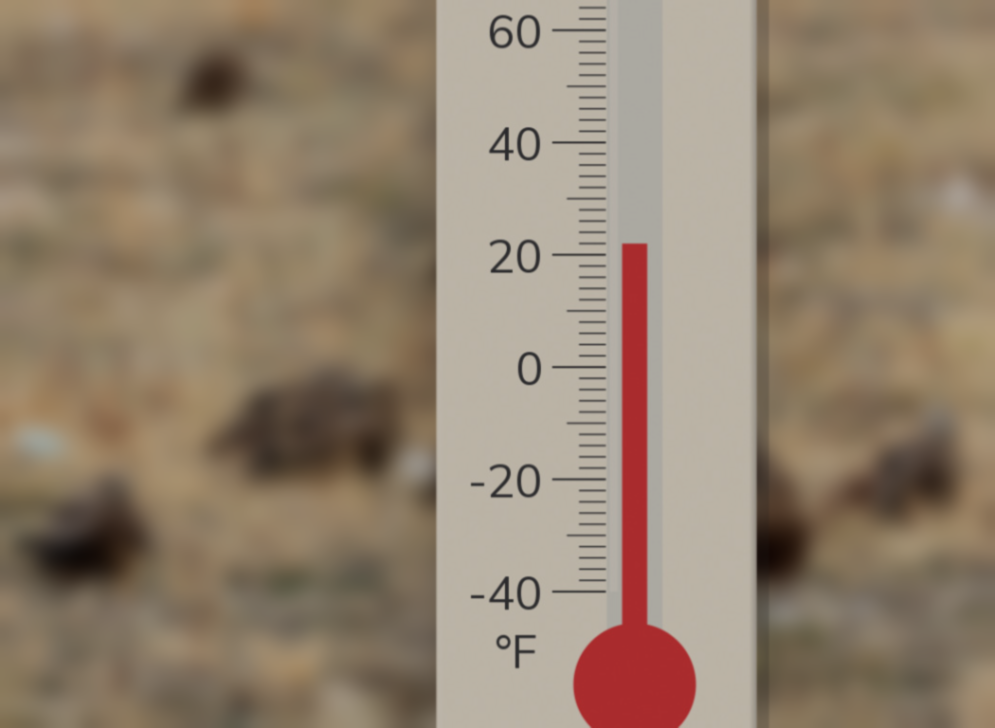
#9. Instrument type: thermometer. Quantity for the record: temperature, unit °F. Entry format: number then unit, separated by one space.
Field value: 22 °F
